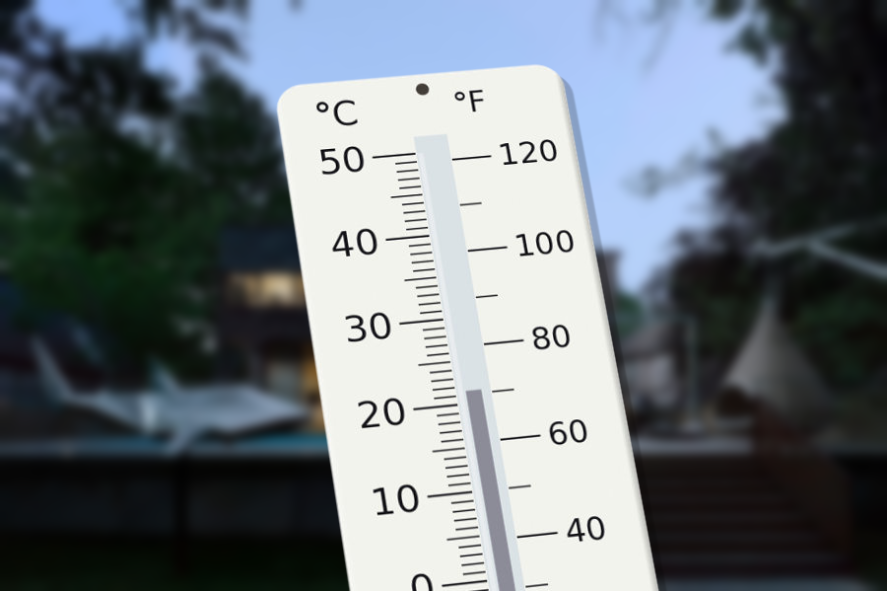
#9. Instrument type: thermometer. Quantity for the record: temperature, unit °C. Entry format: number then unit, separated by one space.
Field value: 21.5 °C
